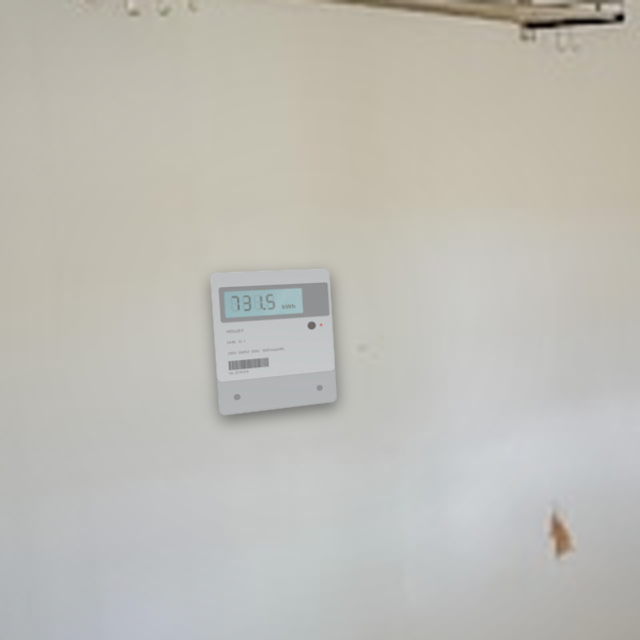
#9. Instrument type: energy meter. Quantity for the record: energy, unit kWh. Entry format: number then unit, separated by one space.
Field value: 731.5 kWh
